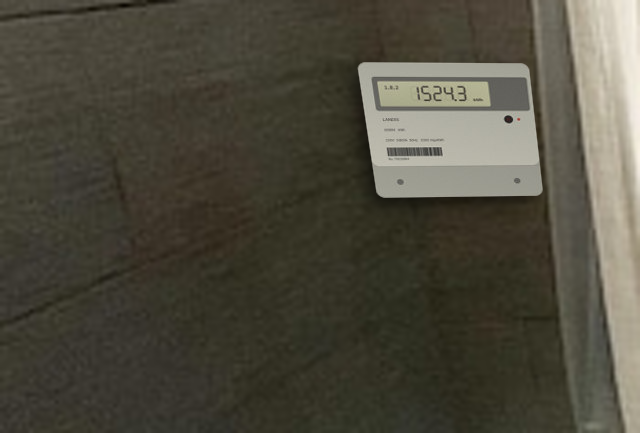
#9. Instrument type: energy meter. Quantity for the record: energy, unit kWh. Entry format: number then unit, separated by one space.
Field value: 1524.3 kWh
